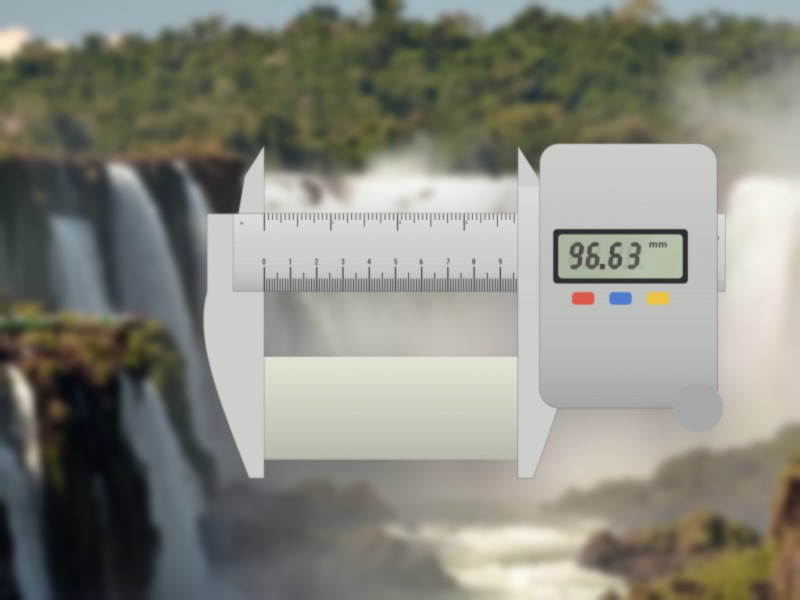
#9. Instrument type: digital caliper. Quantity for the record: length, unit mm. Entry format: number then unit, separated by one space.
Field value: 96.63 mm
